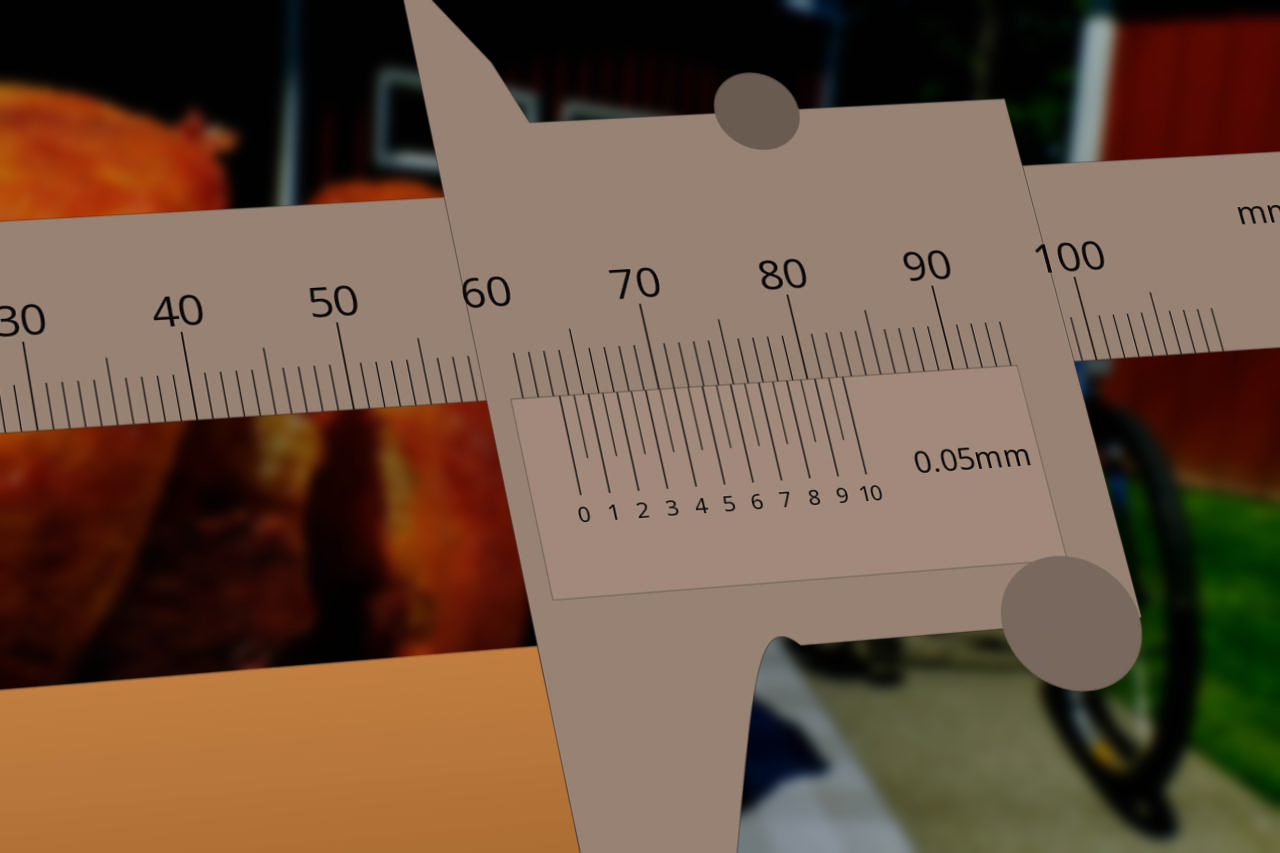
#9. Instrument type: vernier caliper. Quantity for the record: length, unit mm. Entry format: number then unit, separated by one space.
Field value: 63.4 mm
